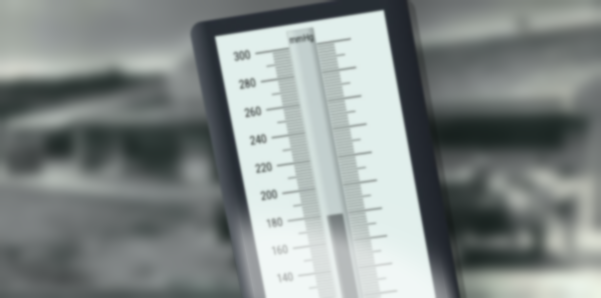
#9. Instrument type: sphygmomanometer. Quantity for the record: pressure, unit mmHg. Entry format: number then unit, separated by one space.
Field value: 180 mmHg
